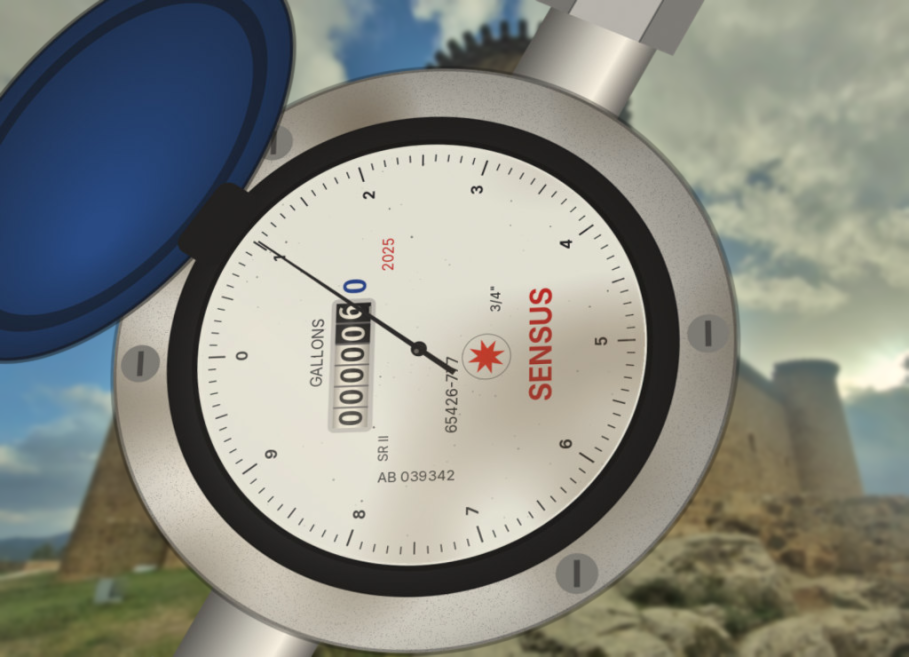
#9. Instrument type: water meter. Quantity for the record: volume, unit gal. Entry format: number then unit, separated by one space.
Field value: 61.0 gal
